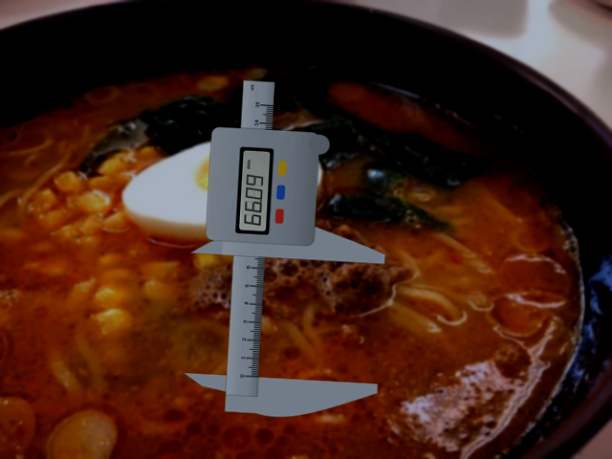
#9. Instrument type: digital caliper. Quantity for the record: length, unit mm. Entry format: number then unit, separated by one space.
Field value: 66.09 mm
